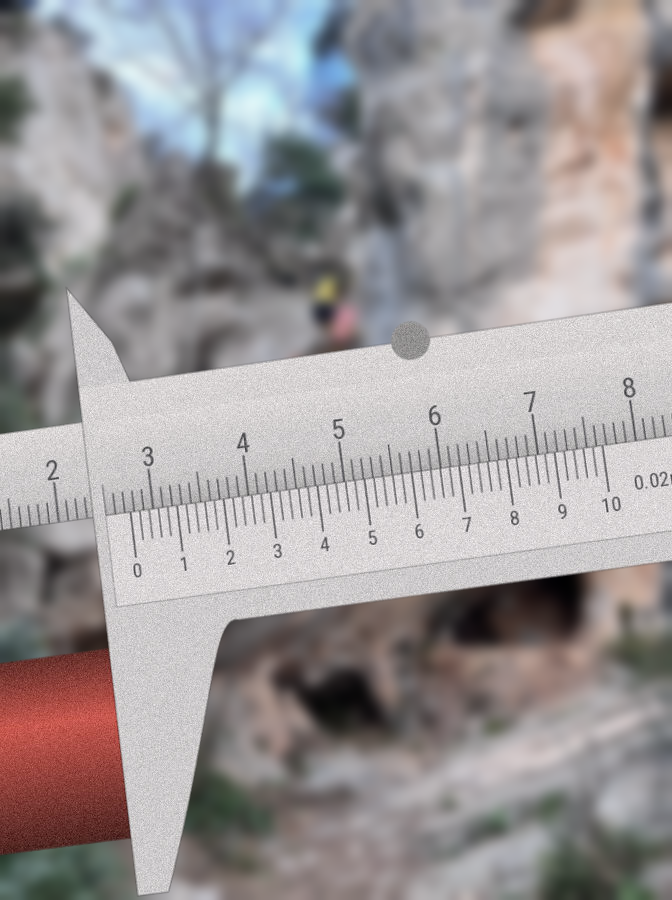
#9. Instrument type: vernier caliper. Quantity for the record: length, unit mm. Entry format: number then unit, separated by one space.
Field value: 27.6 mm
